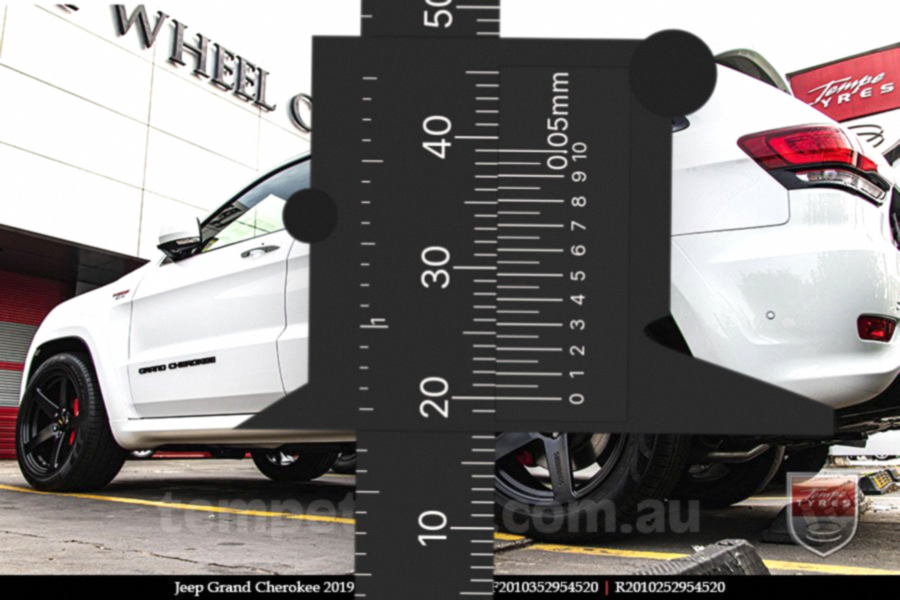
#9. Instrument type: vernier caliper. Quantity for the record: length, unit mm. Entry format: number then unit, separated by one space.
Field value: 20.0 mm
